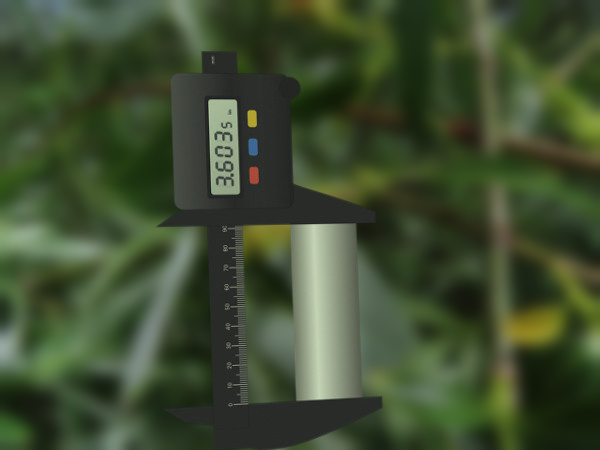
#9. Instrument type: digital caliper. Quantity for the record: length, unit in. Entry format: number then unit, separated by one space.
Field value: 3.6035 in
